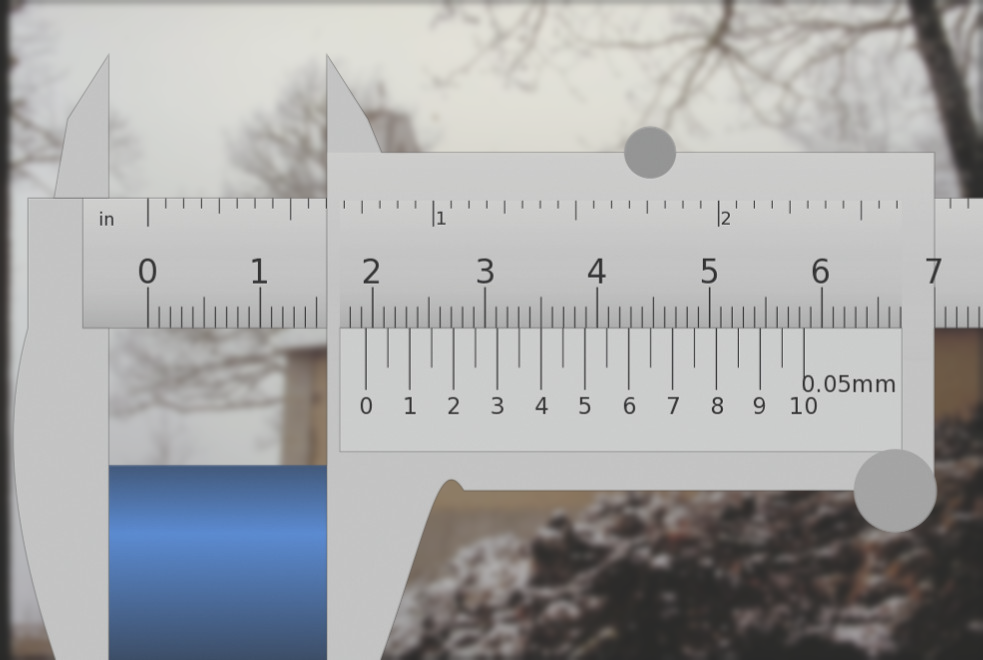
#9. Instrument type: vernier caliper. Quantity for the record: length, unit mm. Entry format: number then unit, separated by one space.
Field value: 19.4 mm
